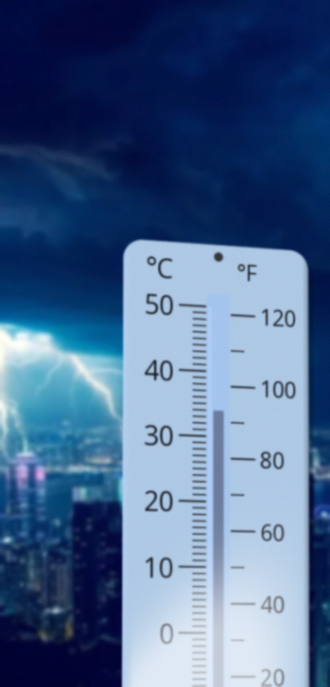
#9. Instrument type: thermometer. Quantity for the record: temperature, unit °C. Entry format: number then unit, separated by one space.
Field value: 34 °C
